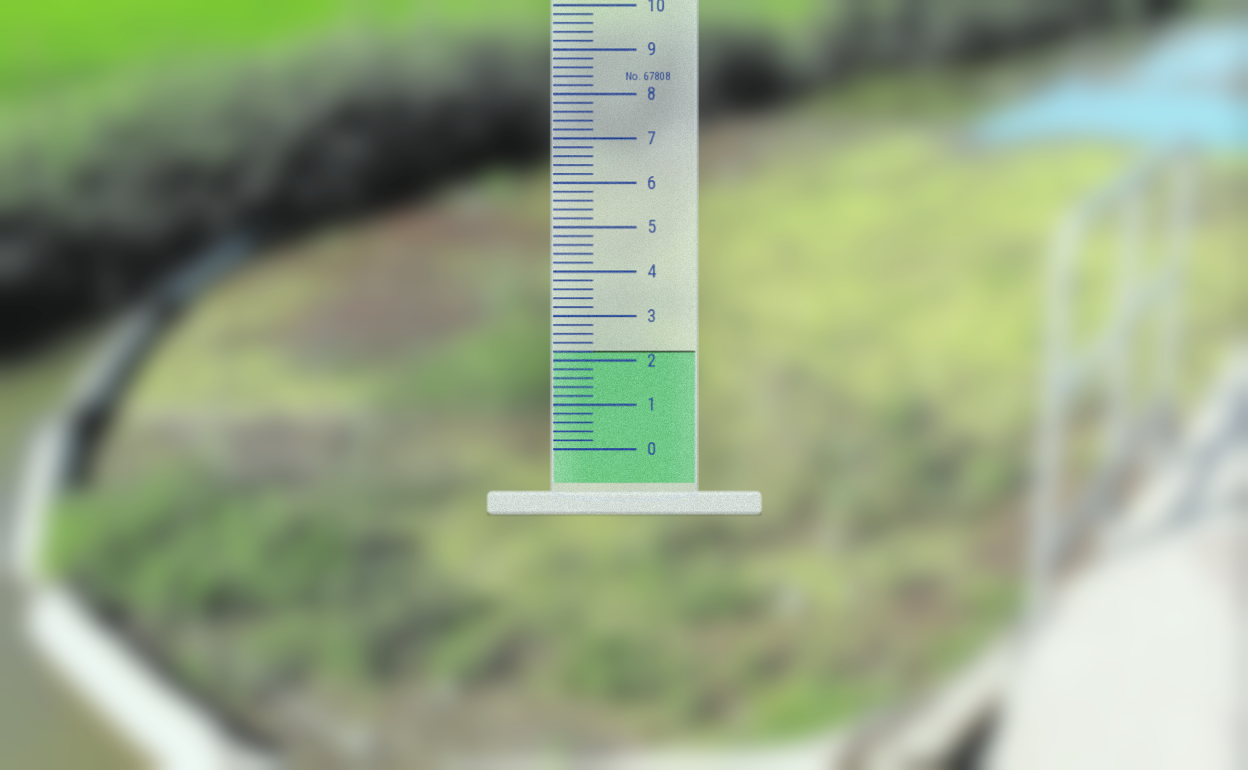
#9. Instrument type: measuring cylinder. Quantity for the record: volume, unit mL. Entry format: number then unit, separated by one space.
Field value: 2.2 mL
